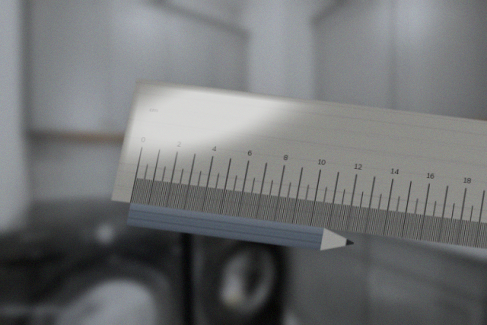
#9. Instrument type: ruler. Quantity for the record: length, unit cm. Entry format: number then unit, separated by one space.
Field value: 12.5 cm
